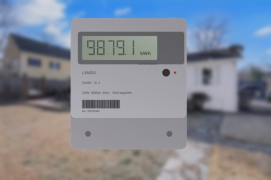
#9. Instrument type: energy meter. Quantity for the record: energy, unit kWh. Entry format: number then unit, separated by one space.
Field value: 9879.1 kWh
